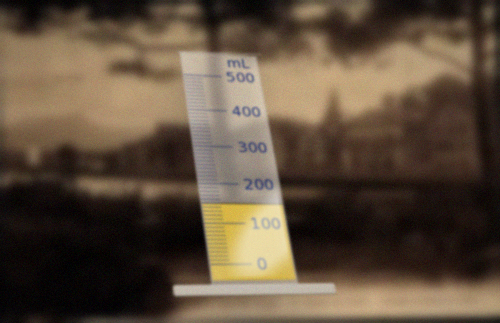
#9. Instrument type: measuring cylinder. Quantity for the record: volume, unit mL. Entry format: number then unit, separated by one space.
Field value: 150 mL
